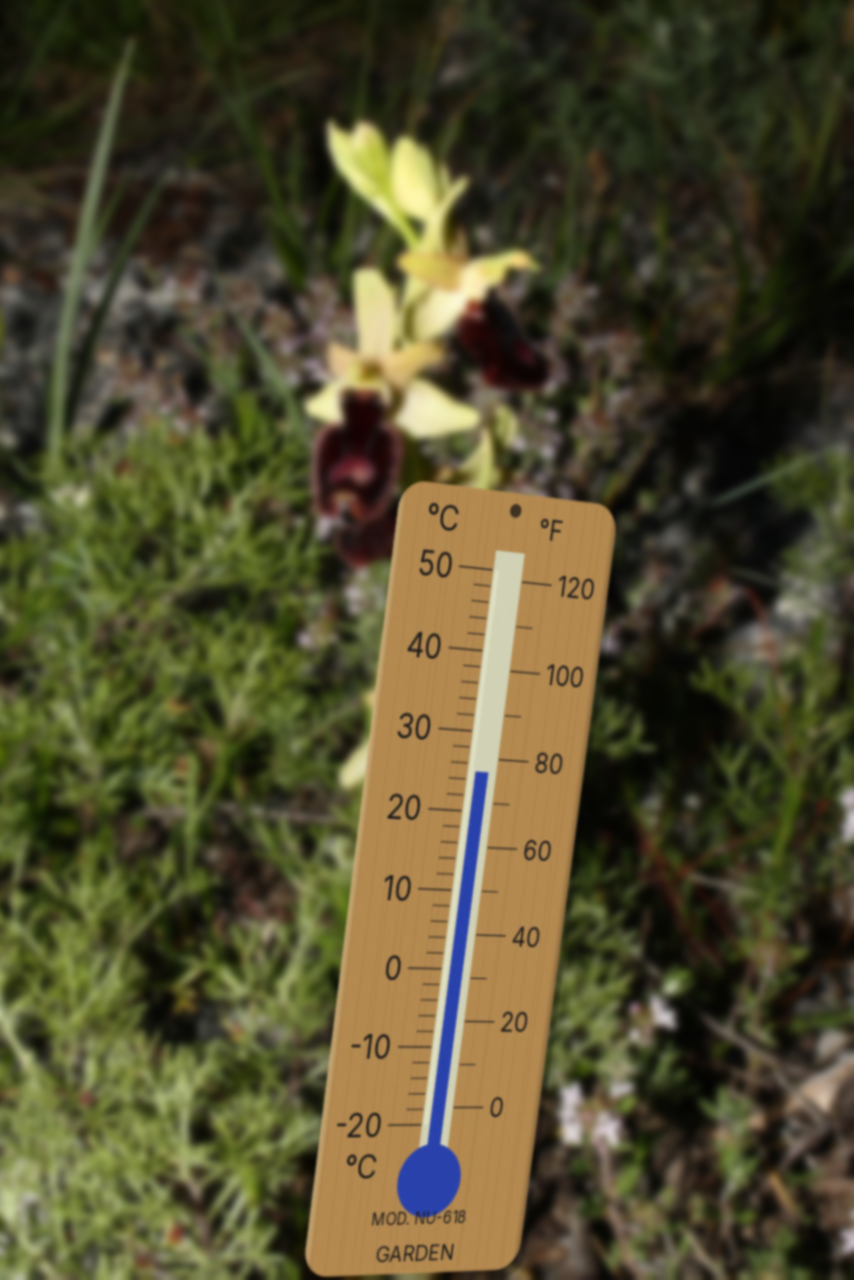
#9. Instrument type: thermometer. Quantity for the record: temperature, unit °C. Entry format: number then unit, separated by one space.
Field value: 25 °C
